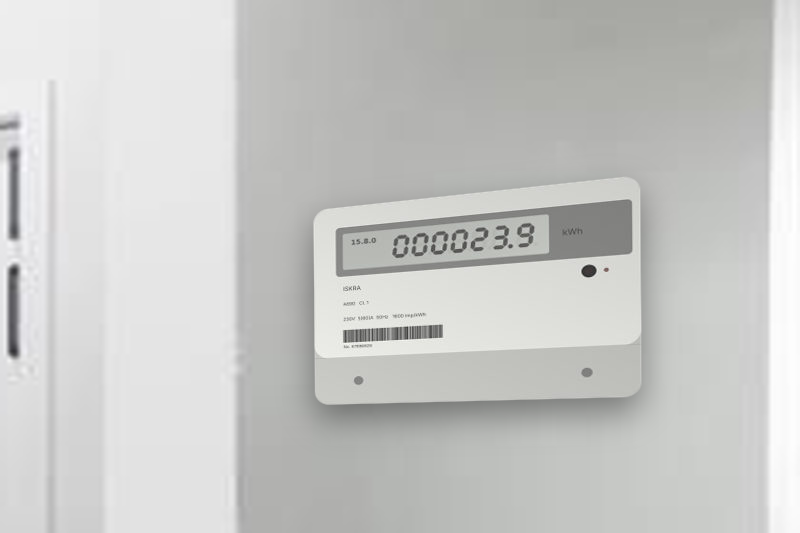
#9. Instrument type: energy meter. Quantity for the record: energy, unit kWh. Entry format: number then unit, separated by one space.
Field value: 23.9 kWh
